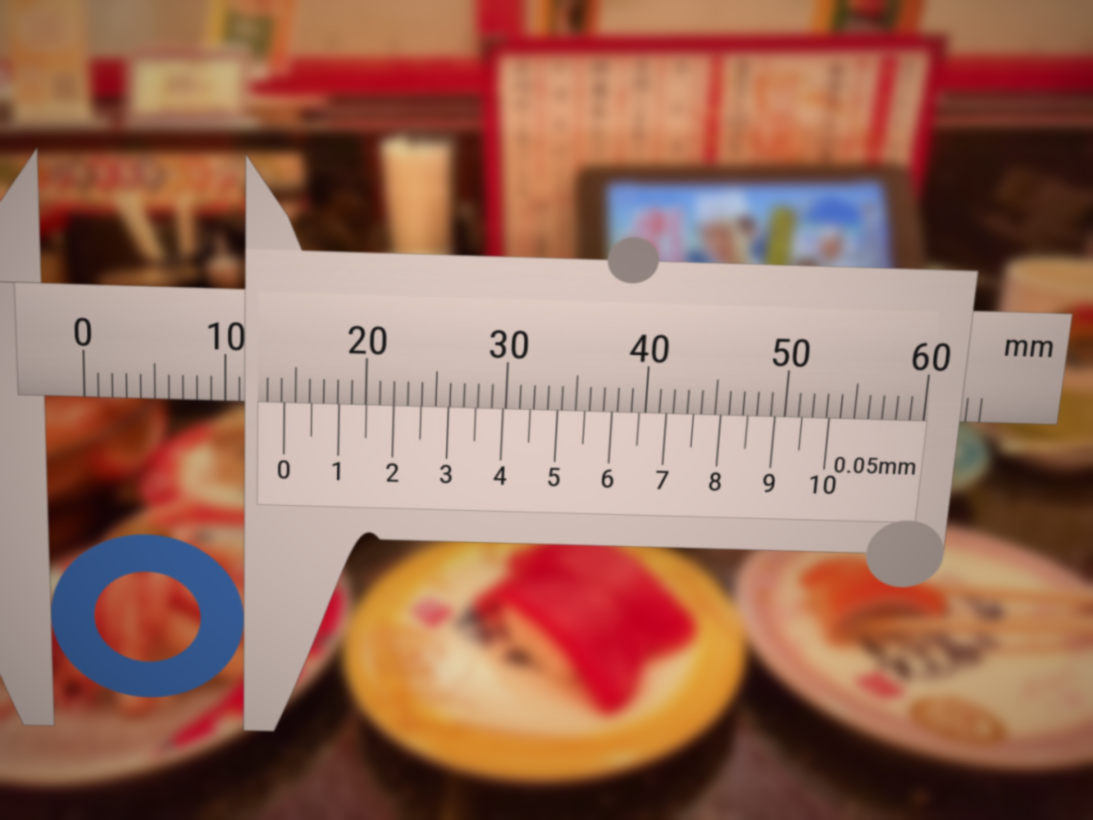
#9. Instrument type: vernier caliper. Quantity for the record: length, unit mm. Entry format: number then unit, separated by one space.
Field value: 14.2 mm
